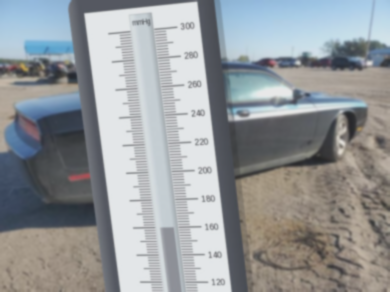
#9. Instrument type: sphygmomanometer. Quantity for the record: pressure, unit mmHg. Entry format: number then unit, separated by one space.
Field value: 160 mmHg
